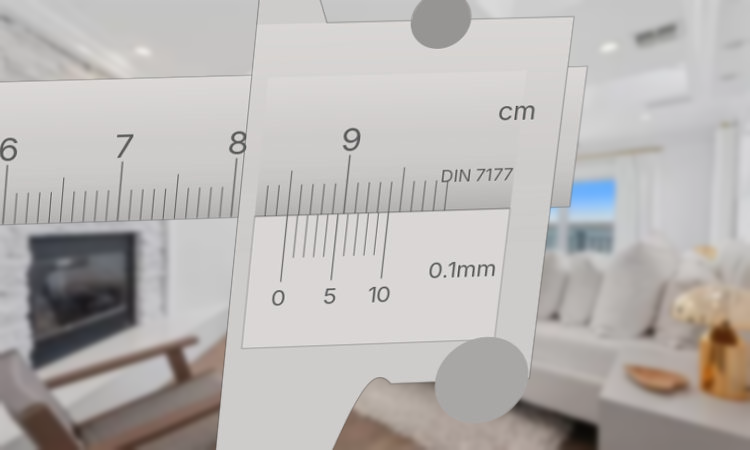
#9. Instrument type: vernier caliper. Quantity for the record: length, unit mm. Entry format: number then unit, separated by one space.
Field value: 85.0 mm
